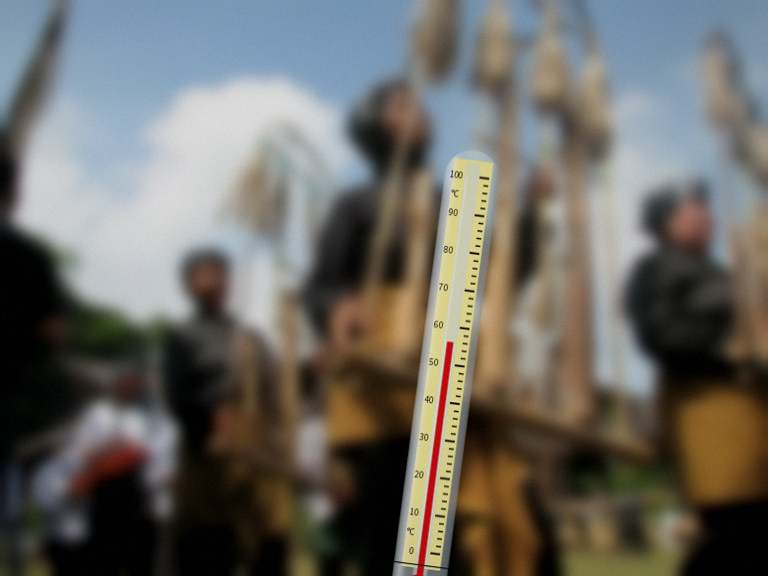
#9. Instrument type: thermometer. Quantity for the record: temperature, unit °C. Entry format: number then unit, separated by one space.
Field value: 56 °C
